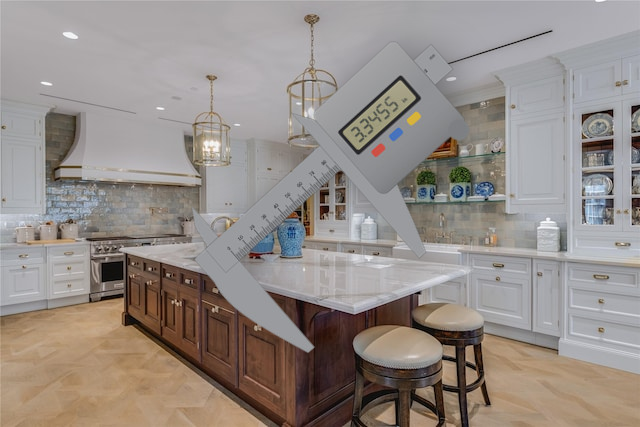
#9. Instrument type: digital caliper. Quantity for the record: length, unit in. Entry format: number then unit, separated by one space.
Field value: 3.3455 in
